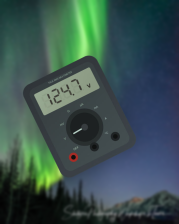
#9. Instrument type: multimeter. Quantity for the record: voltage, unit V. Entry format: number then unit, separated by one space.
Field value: 124.7 V
